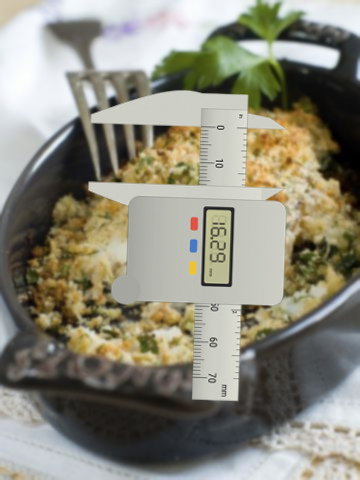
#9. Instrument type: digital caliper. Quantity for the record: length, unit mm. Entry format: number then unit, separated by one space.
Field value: 16.29 mm
